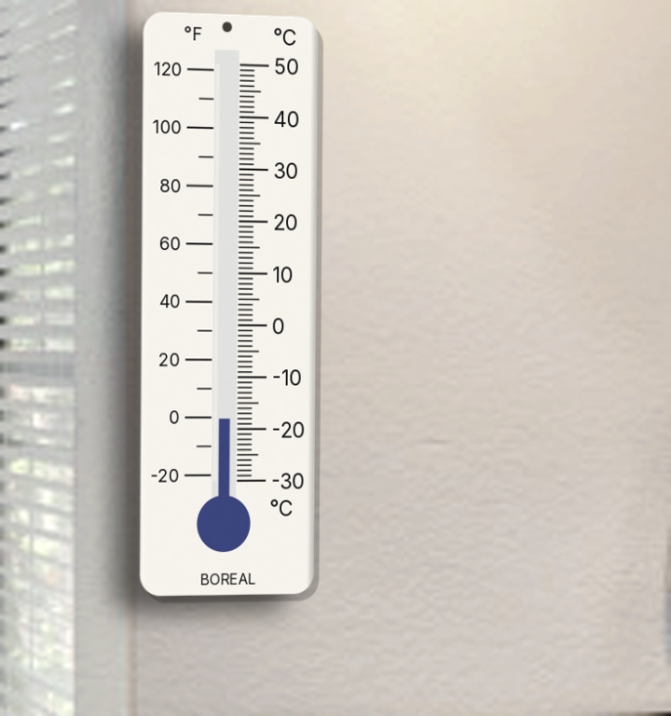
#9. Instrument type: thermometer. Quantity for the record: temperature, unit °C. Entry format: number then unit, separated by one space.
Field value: -18 °C
